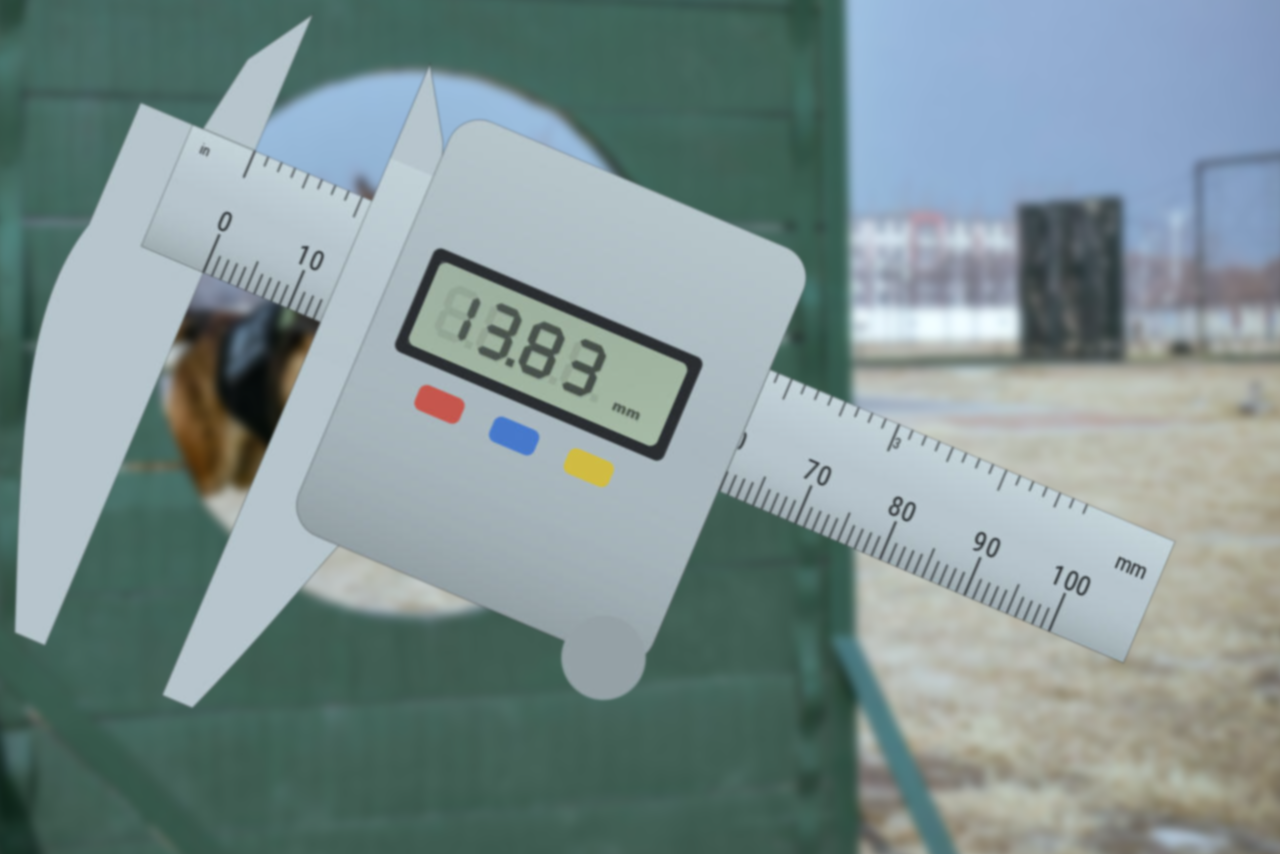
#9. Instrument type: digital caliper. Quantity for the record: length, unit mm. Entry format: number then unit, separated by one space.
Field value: 13.83 mm
